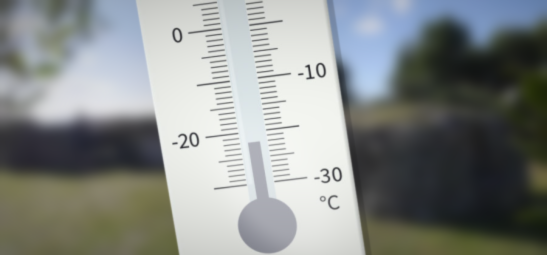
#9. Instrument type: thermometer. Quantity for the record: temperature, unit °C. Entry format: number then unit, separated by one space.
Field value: -22 °C
